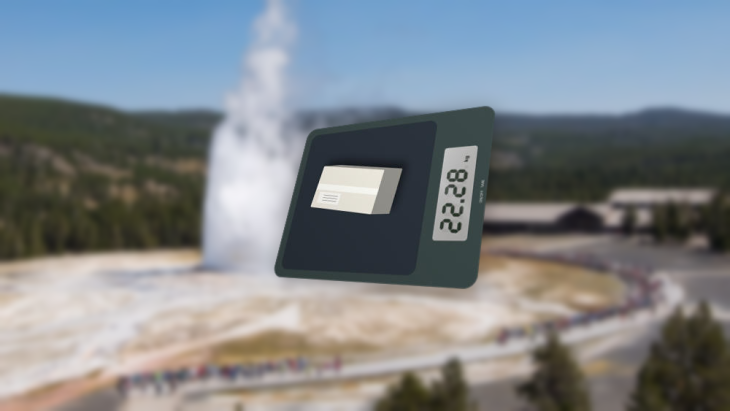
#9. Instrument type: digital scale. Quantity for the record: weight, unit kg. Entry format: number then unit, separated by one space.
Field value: 22.28 kg
